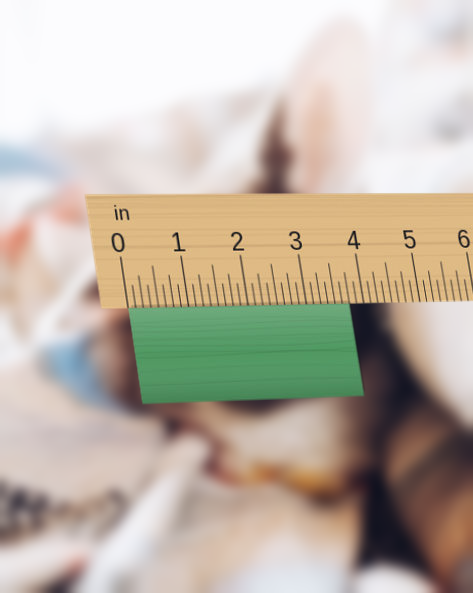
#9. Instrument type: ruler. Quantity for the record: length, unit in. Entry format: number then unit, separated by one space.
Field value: 3.75 in
